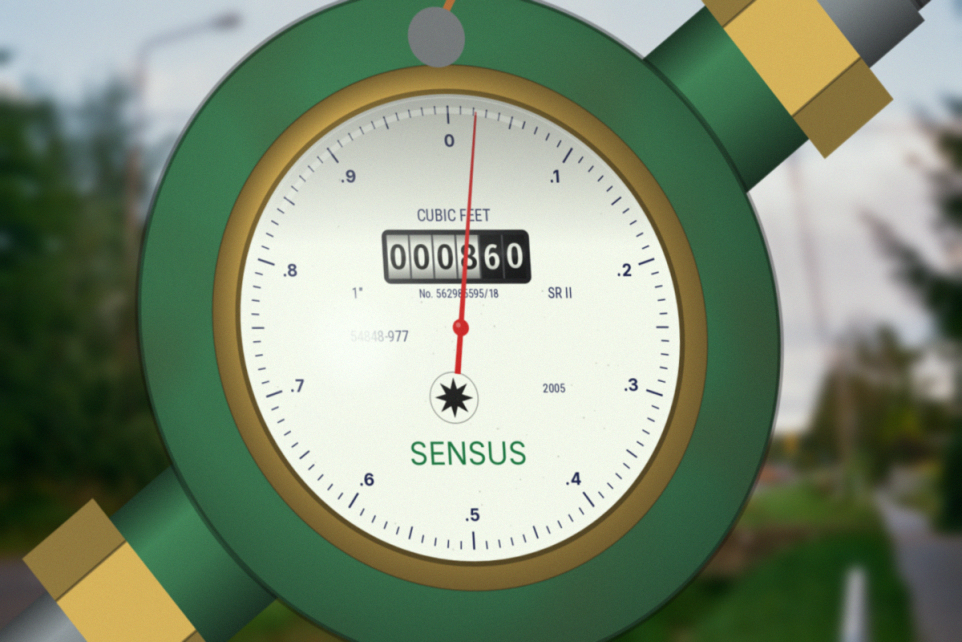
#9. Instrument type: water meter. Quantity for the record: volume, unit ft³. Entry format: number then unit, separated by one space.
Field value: 860.02 ft³
